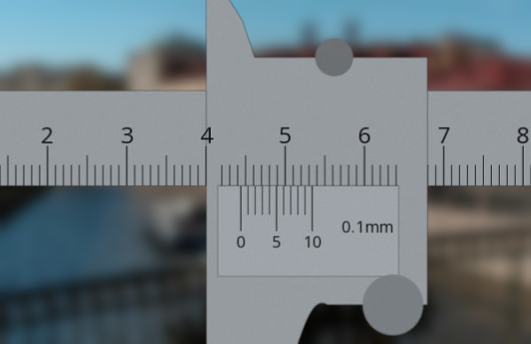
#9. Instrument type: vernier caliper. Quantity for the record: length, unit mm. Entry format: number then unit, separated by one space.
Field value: 44.4 mm
